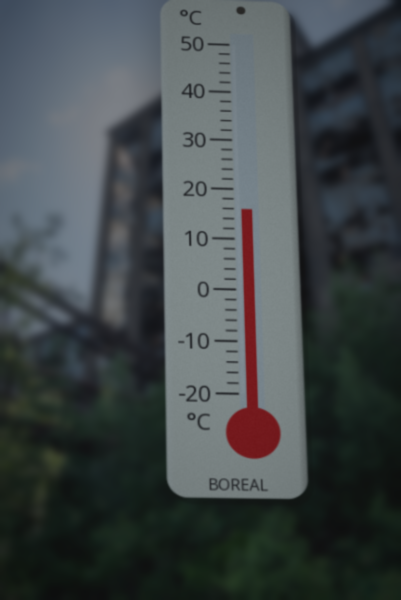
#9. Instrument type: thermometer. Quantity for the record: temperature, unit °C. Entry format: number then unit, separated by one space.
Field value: 16 °C
